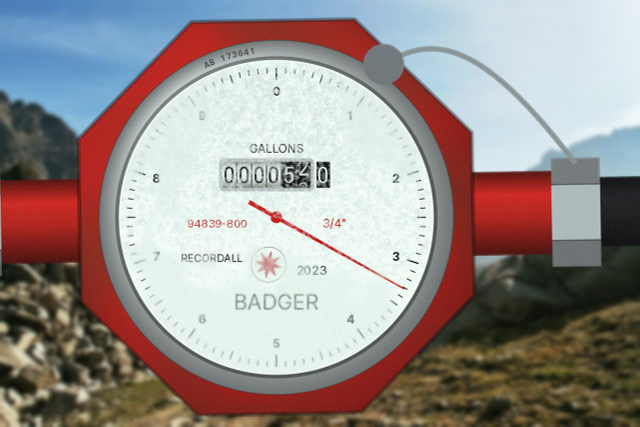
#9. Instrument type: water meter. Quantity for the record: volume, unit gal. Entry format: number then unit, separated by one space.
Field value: 523.3 gal
